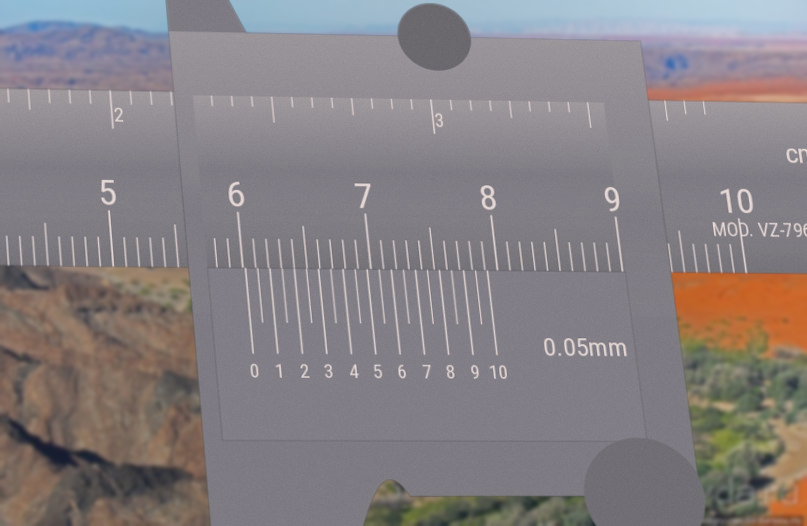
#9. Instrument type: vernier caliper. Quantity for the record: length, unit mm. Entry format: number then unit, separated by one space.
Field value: 60.2 mm
